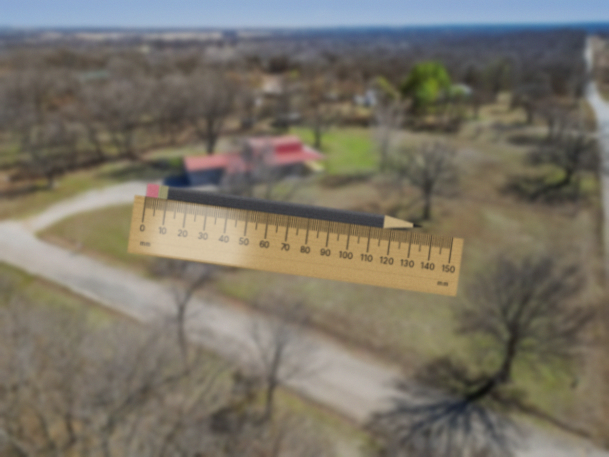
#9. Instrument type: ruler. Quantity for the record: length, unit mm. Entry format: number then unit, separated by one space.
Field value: 135 mm
